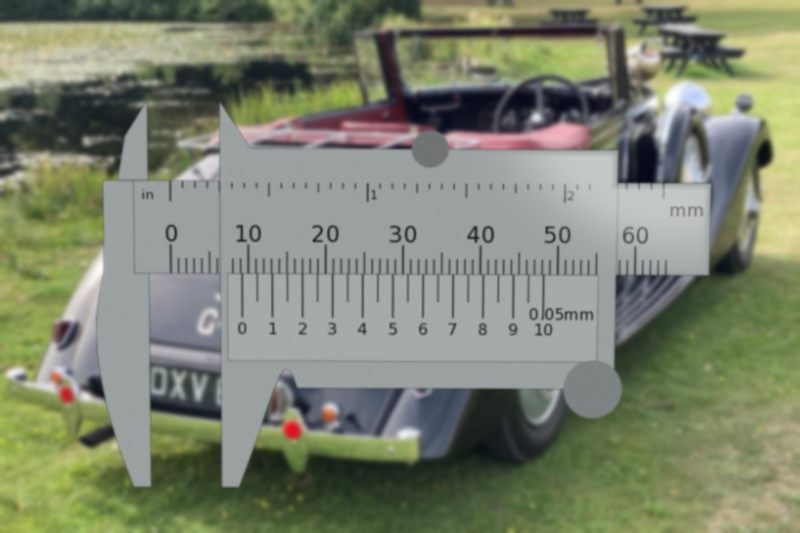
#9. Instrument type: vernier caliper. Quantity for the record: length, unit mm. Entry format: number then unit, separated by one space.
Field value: 9.2 mm
